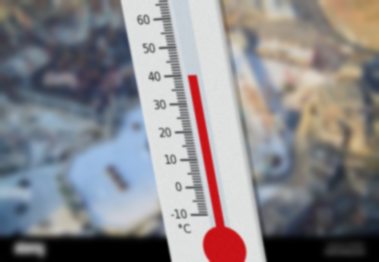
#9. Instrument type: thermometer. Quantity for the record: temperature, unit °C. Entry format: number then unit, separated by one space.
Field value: 40 °C
